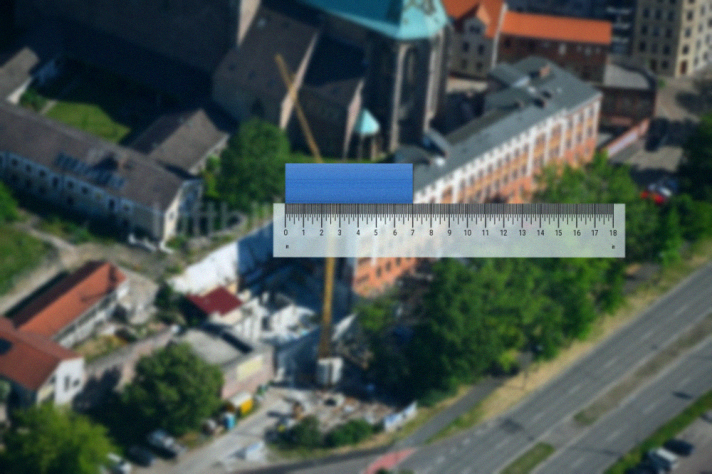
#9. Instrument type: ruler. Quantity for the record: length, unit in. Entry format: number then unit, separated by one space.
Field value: 7 in
